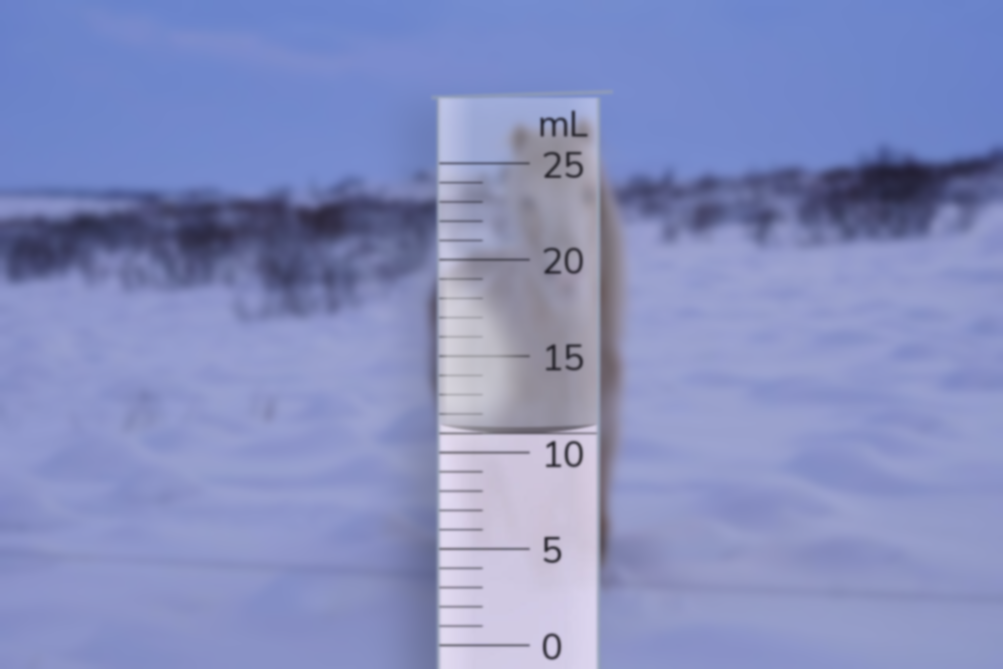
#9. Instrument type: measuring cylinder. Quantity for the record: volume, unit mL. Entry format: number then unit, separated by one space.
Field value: 11 mL
